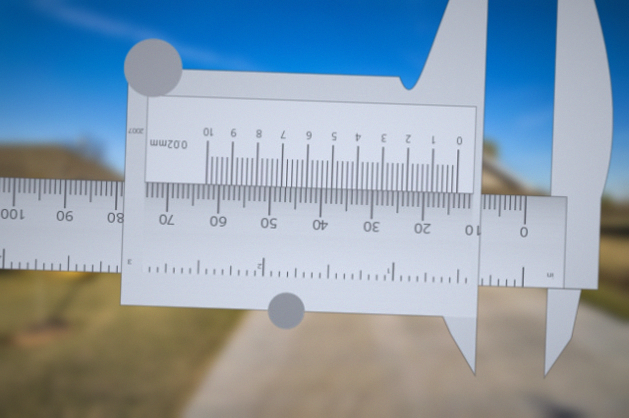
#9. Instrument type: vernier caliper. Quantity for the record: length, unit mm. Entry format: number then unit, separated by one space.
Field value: 13.5 mm
